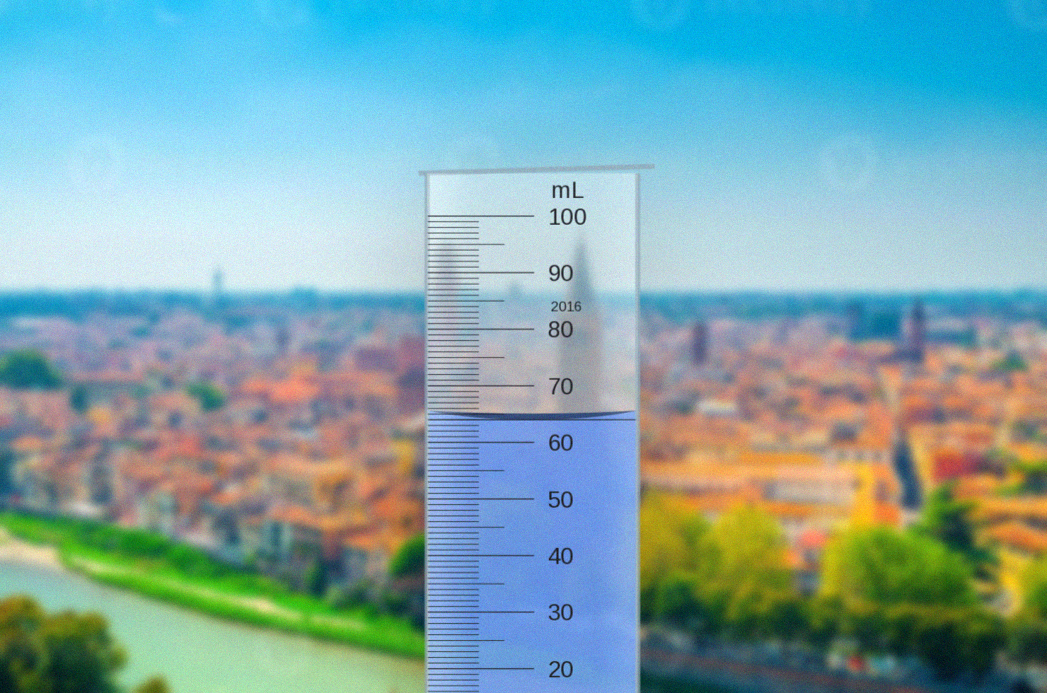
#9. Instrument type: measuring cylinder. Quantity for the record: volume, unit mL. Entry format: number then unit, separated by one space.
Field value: 64 mL
